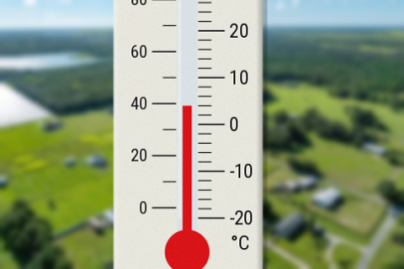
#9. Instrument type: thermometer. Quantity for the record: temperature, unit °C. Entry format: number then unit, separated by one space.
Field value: 4 °C
